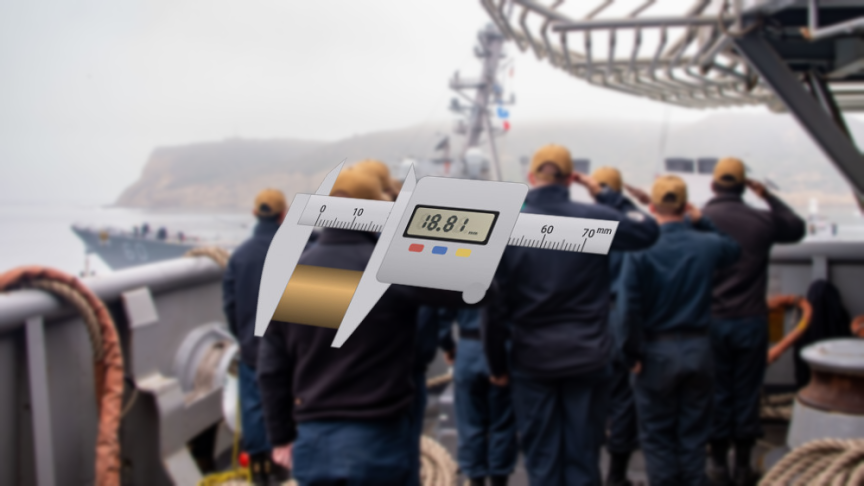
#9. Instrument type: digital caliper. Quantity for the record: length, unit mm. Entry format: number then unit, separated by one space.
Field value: 18.81 mm
